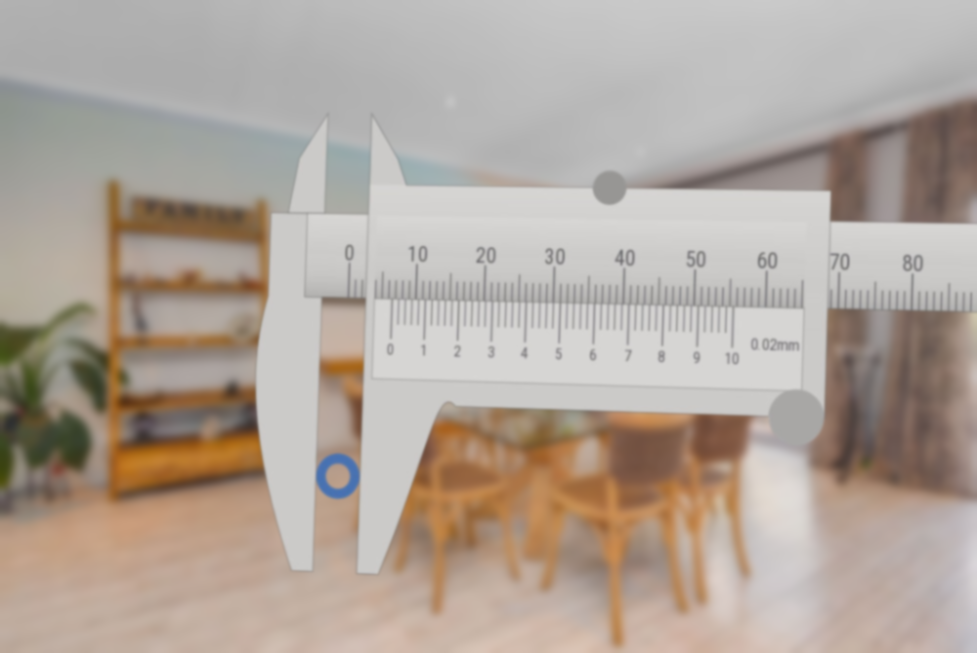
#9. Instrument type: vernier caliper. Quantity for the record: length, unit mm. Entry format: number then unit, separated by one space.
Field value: 6.5 mm
